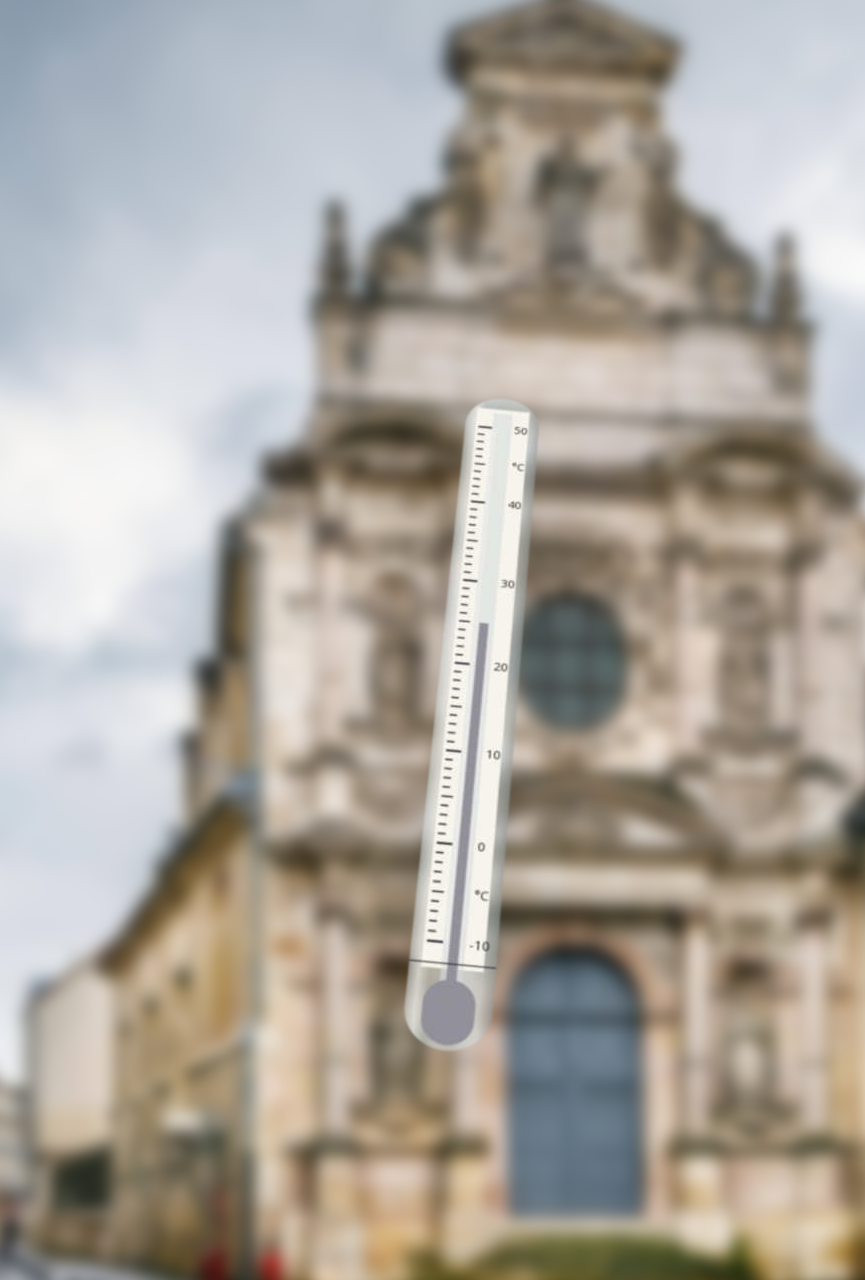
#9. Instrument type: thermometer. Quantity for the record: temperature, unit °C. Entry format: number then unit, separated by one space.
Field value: 25 °C
